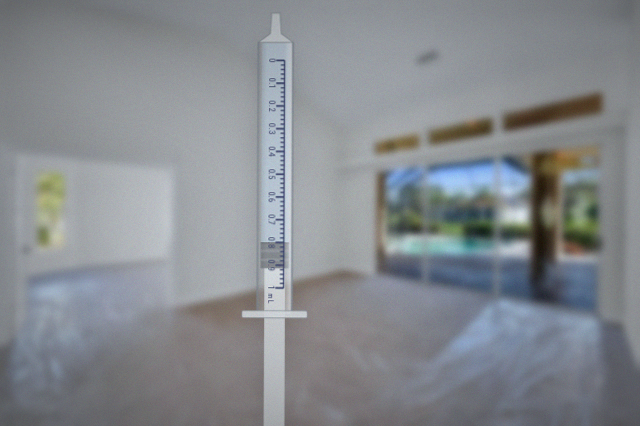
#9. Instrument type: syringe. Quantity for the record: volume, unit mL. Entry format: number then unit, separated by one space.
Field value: 0.8 mL
